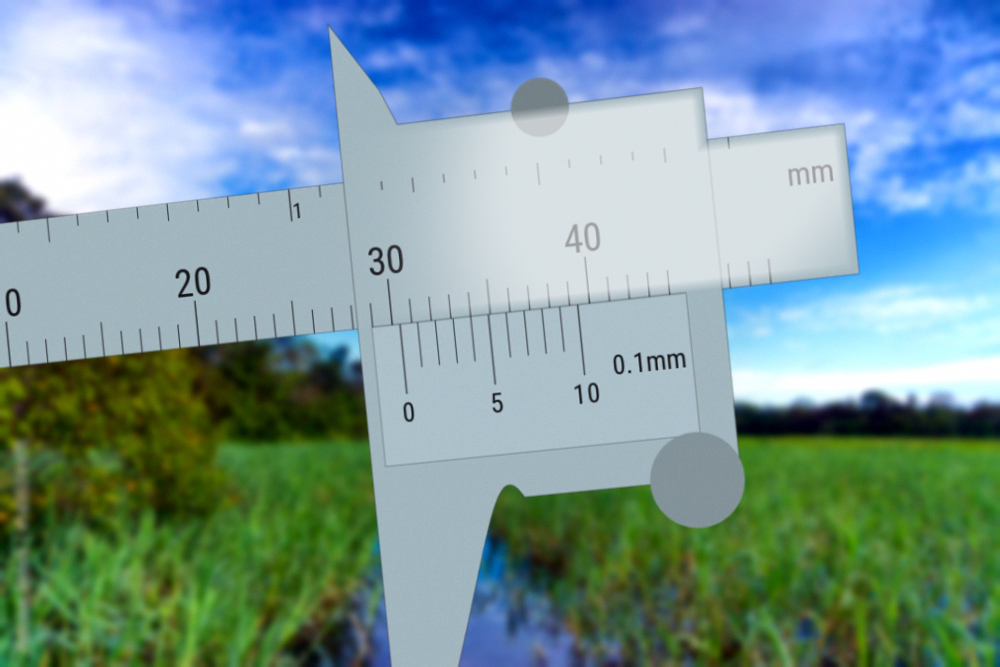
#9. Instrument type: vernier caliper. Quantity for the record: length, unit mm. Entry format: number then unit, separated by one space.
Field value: 30.4 mm
